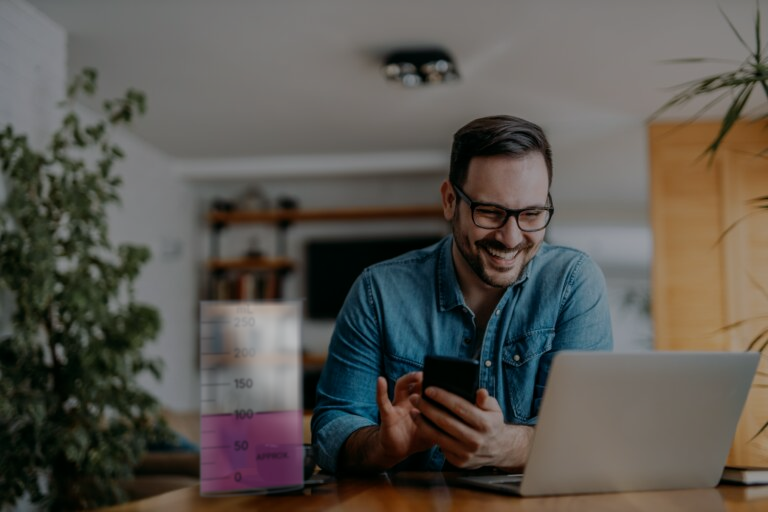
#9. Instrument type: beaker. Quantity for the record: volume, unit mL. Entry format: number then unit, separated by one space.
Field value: 100 mL
